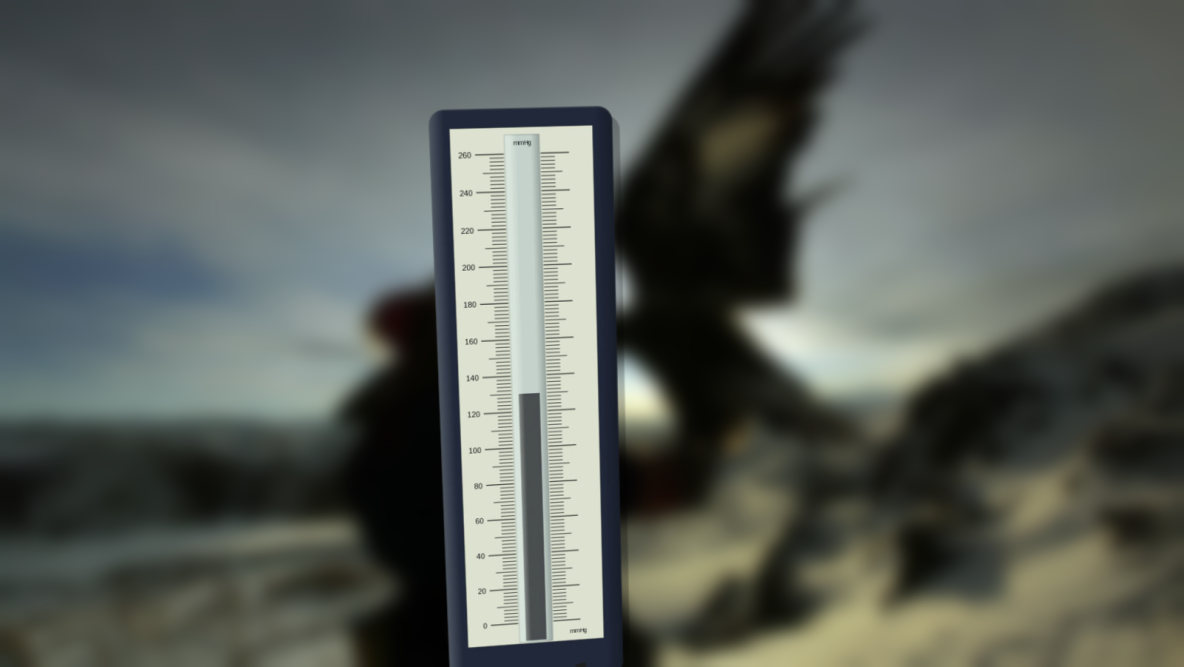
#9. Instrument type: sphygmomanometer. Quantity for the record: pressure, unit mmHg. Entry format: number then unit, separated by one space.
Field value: 130 mmHg
